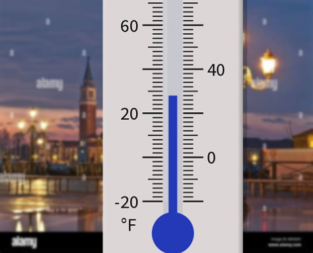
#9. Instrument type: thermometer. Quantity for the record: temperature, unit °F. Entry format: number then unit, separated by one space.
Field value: 28 °F
